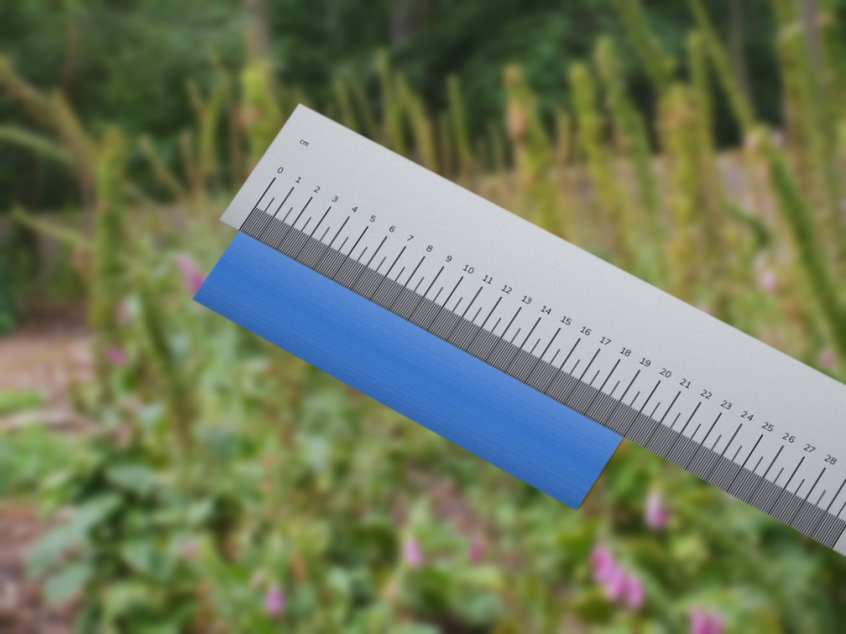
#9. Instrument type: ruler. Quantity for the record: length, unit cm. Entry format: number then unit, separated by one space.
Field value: 20 cm
